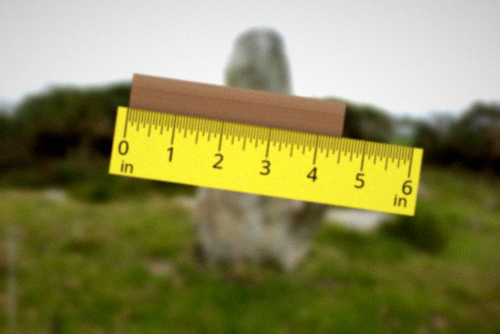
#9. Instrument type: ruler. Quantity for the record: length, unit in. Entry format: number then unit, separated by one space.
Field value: 4.5 in
